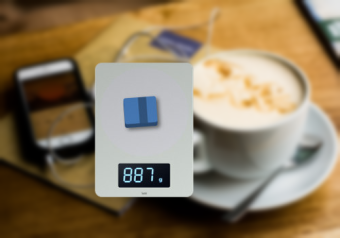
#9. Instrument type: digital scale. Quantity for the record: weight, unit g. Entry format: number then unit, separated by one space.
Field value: 887 g
